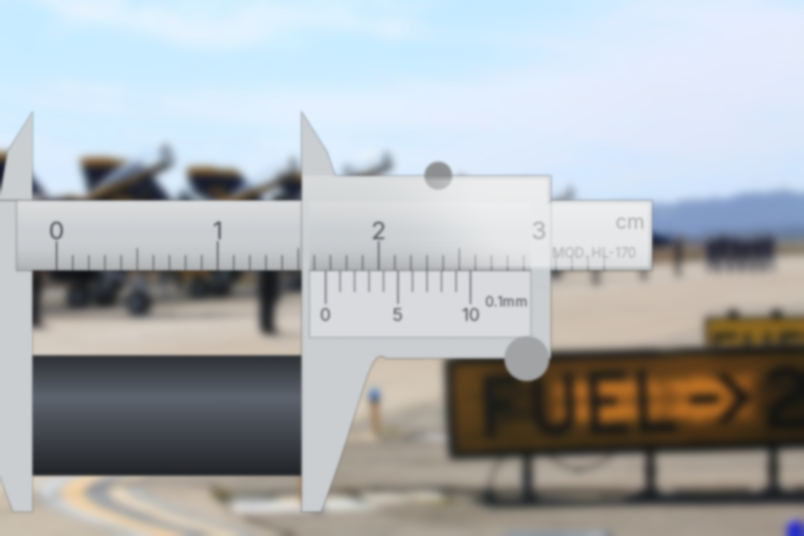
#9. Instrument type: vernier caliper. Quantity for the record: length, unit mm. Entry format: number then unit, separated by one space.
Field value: 16.7 mm
